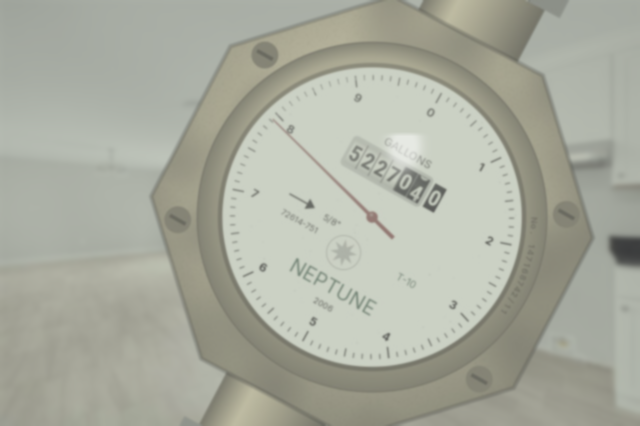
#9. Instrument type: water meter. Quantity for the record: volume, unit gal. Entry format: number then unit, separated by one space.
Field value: 5227037.9 gal
